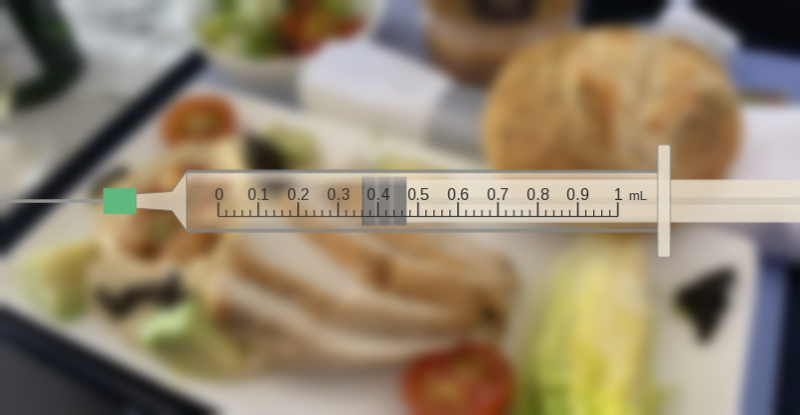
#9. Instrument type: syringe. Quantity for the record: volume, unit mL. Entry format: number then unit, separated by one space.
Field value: 0.36 mL
